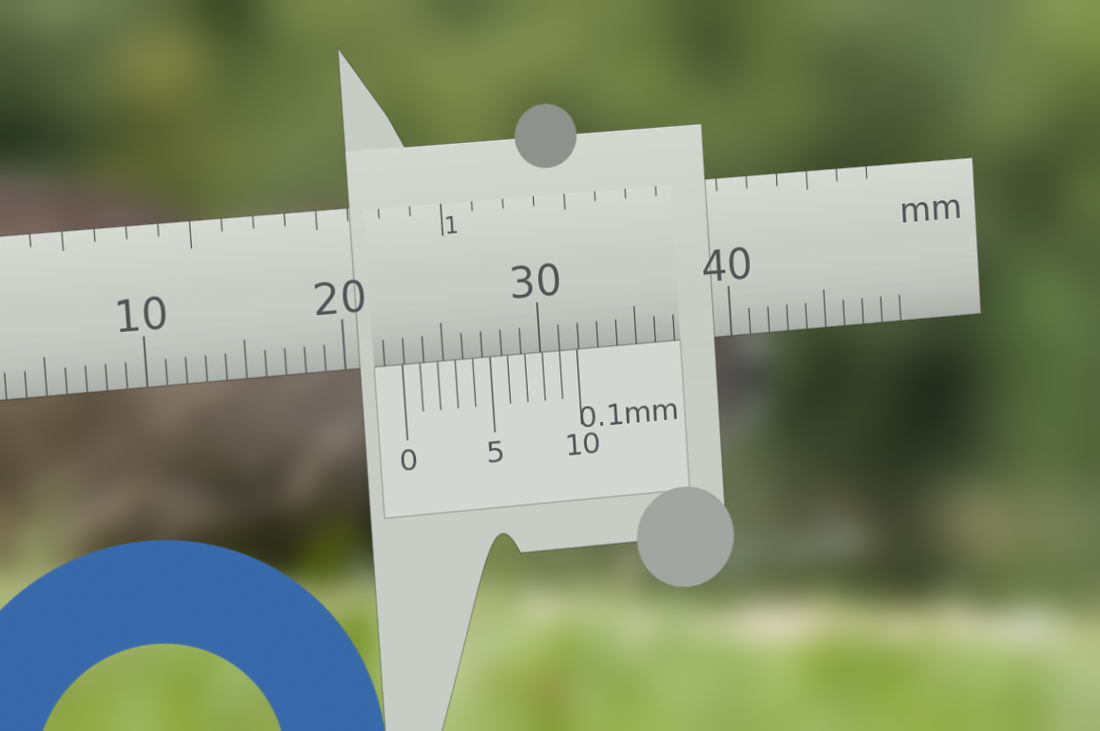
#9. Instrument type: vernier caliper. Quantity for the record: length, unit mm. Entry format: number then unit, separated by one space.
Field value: 22.9 mm
